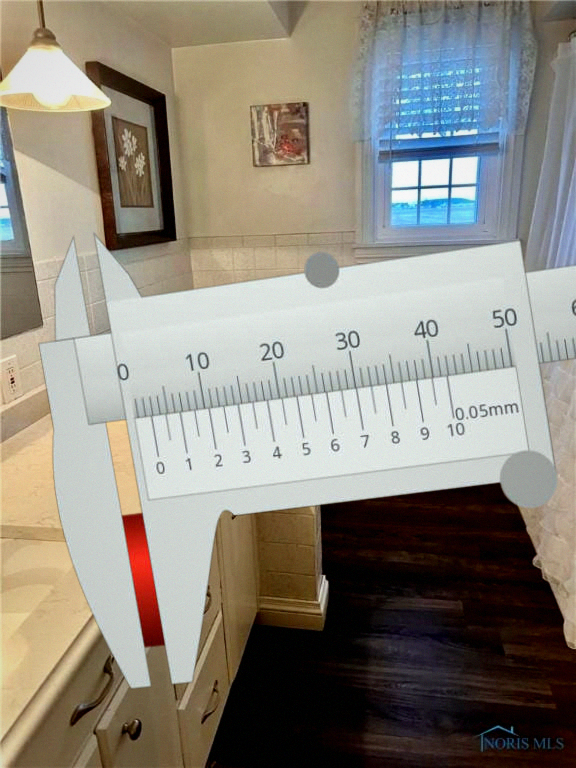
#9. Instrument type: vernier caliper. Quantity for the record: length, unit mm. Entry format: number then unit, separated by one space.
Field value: 2.8 mm
